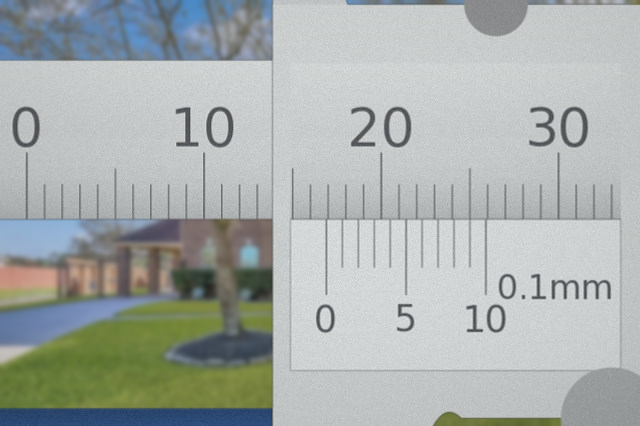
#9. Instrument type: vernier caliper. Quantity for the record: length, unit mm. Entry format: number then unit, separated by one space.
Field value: 16.9 mm
